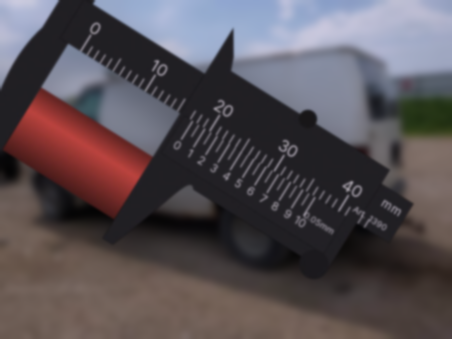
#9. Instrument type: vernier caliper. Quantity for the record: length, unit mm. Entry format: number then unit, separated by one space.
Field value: 17.4 mm
